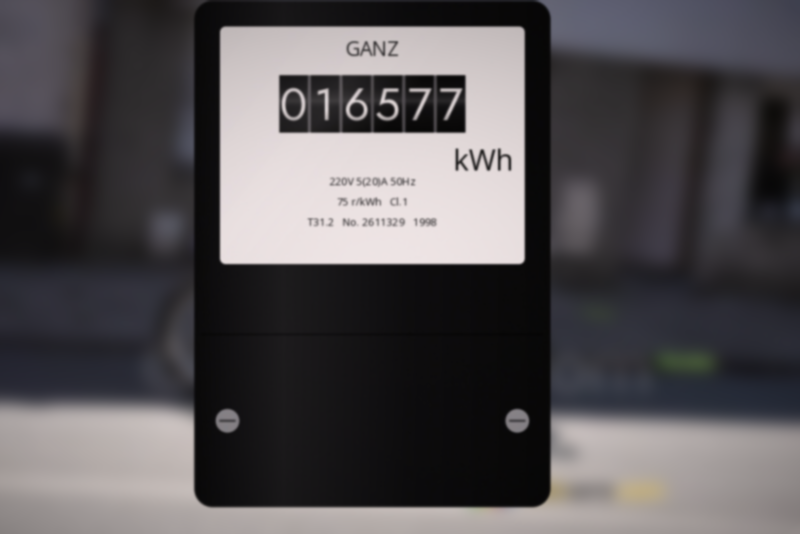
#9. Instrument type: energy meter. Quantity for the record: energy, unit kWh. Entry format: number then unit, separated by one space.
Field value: 16577 kWh
